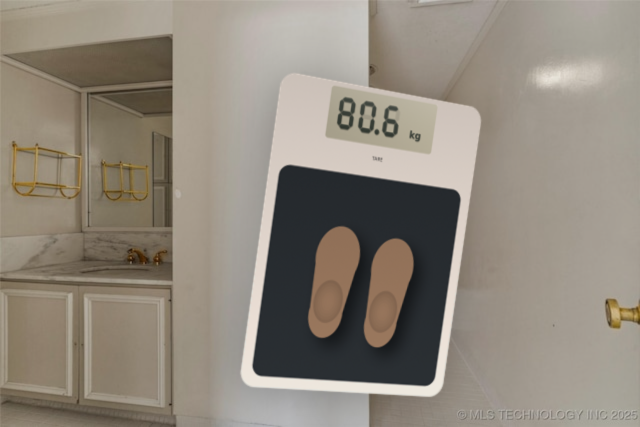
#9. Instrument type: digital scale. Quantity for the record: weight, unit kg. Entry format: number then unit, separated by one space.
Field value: 80.6 kg
